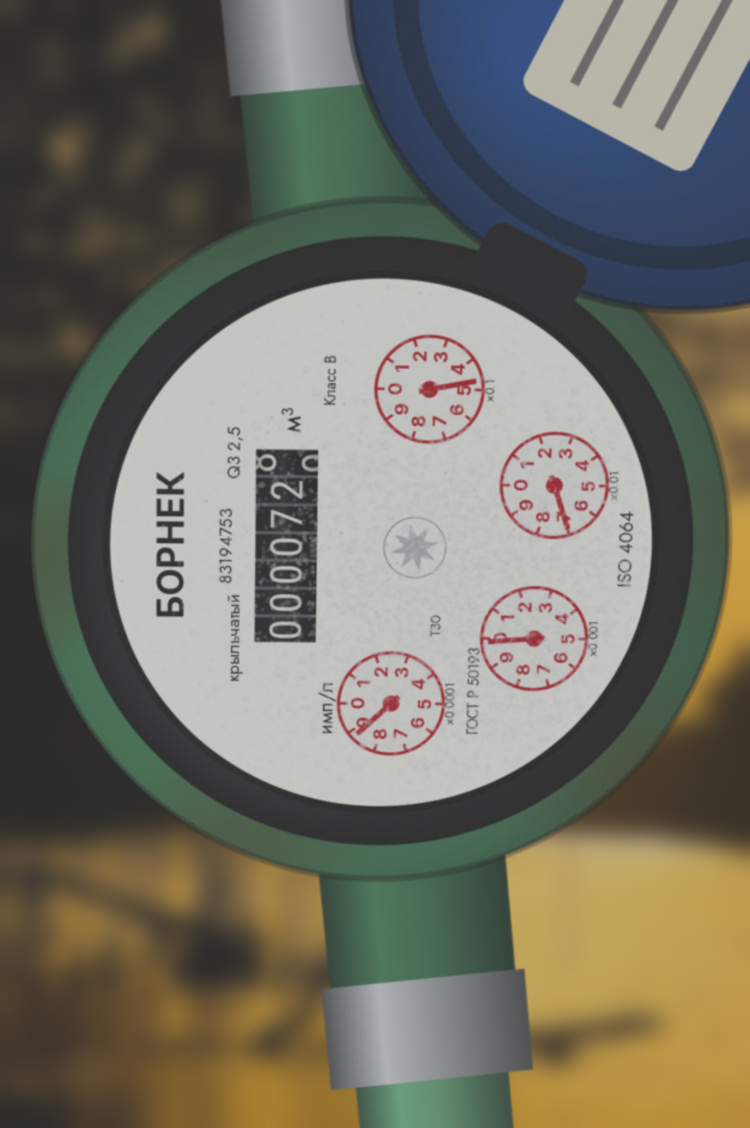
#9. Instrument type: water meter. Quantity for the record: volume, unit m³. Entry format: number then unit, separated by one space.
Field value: 728.4698 m³
